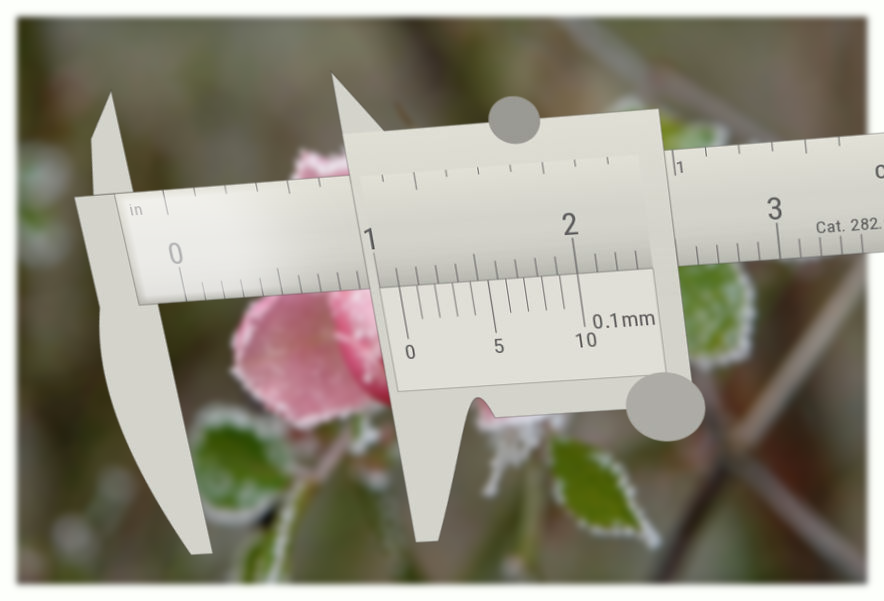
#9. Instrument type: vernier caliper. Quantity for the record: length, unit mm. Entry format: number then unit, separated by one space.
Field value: 11.0 mm
